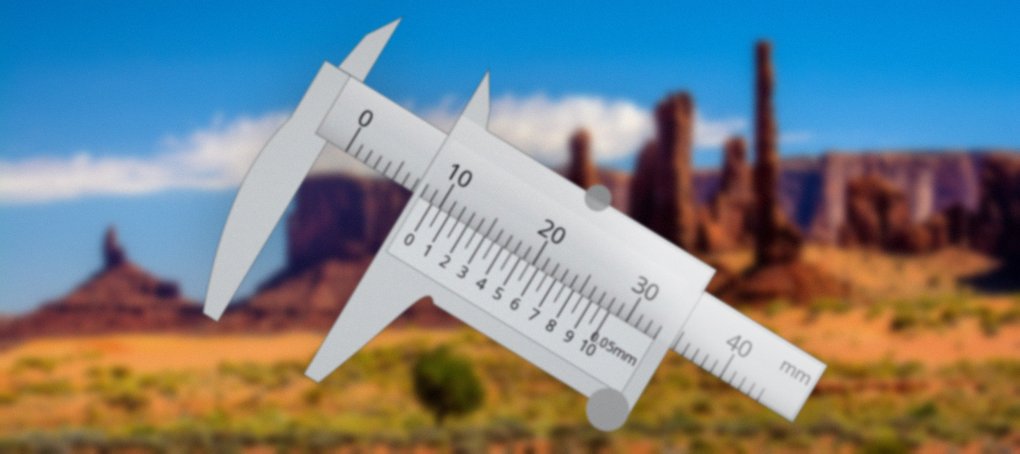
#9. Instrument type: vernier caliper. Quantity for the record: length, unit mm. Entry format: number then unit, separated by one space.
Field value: 9.2 mm
